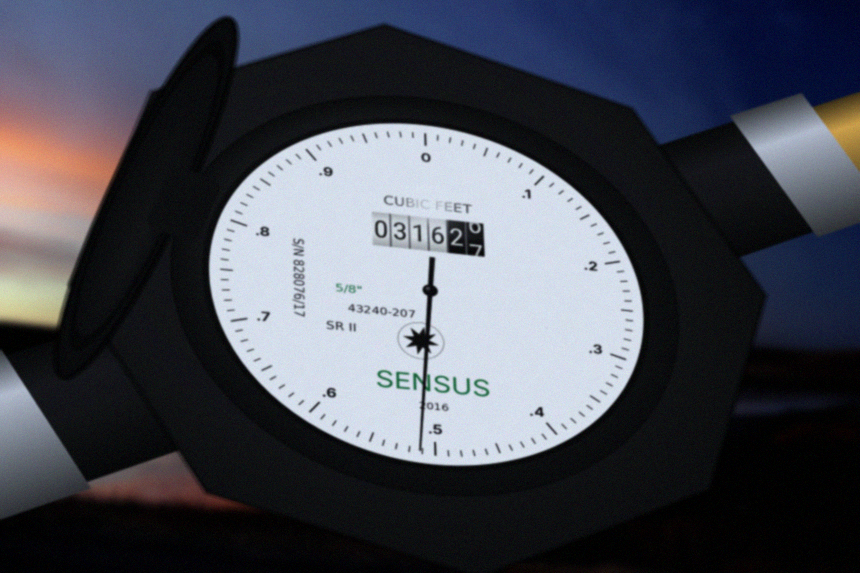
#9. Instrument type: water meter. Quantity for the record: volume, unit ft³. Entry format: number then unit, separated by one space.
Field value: 31626.51 ft³
